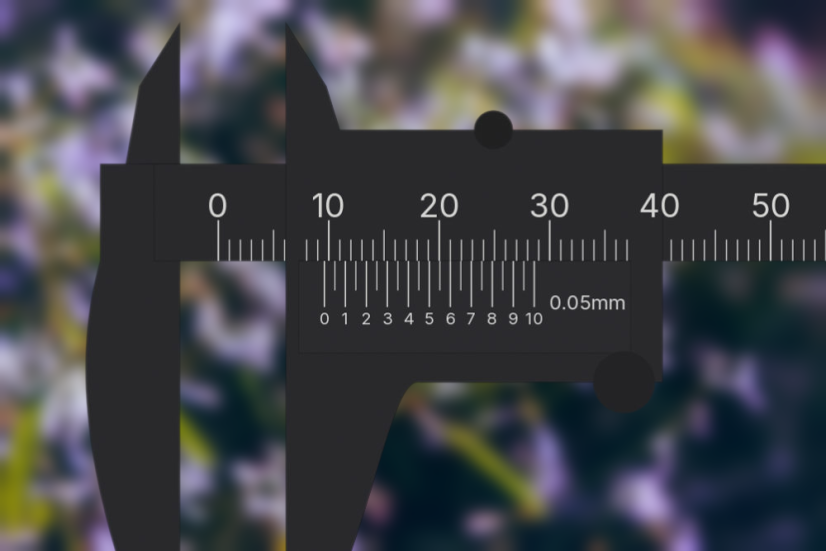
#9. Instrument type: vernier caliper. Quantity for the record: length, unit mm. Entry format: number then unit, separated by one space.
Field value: 9.6 mm
